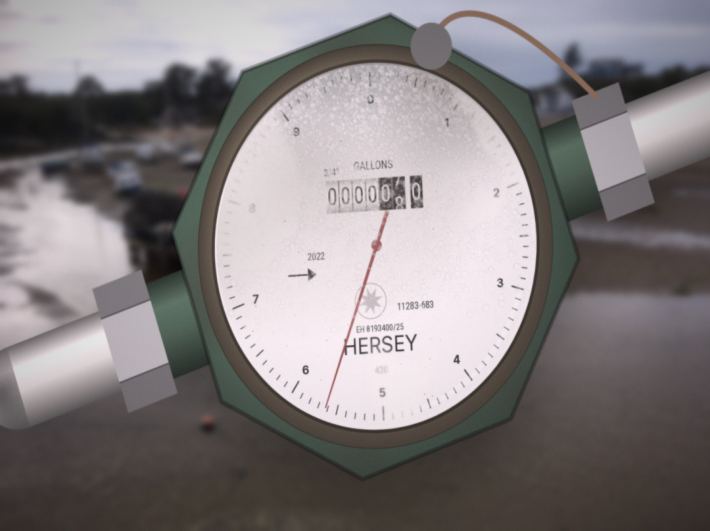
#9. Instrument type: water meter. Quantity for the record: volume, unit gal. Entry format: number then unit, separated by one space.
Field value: 75.6 gal
